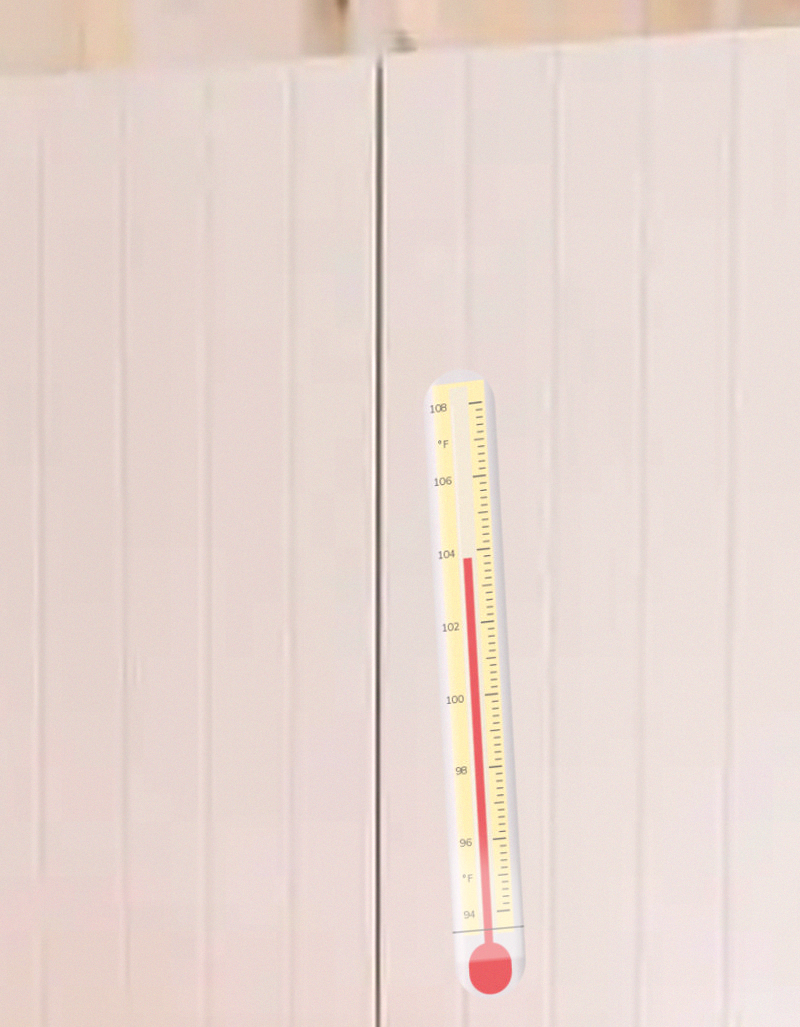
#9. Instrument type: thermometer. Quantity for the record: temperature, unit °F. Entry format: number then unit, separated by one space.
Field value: 103.8 °F
